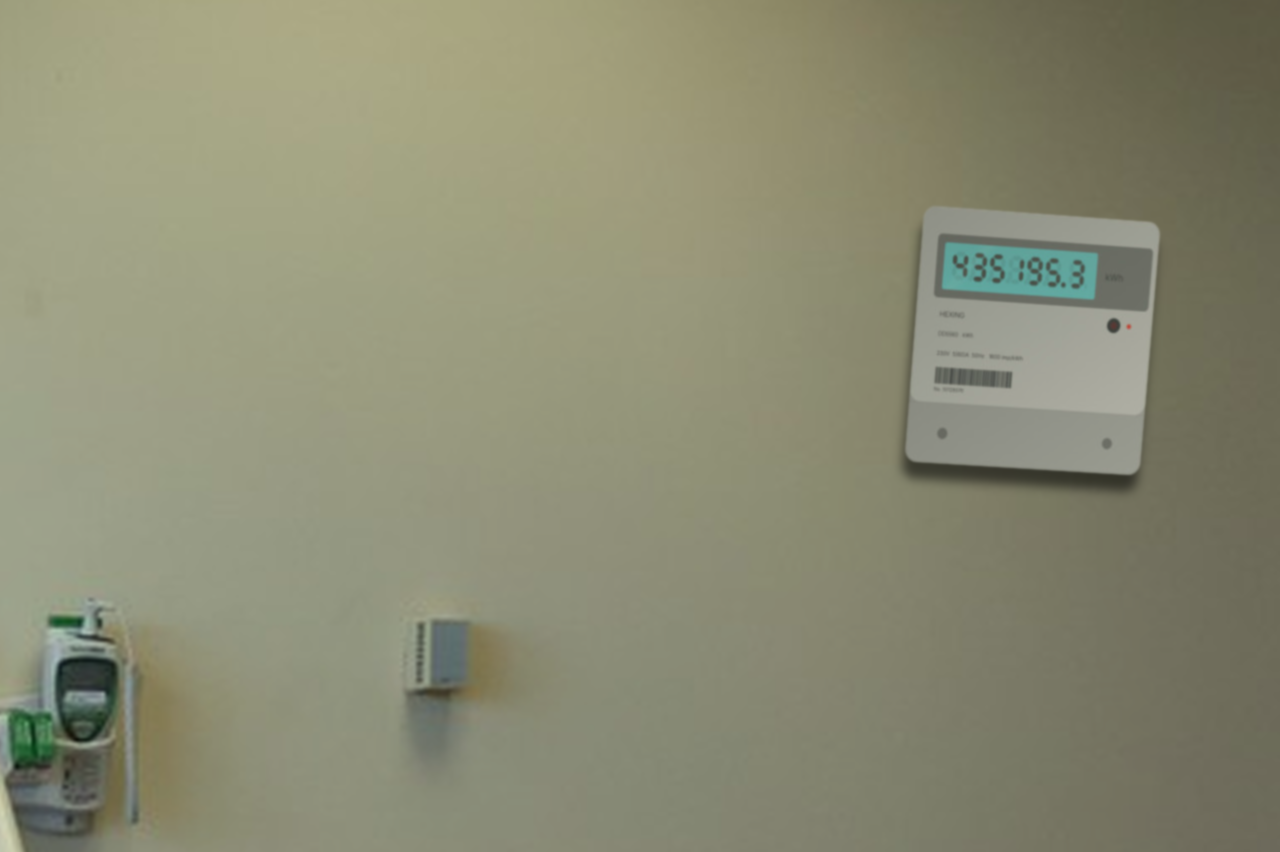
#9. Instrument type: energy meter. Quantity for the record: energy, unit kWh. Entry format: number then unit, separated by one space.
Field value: 435195.3 kWh
